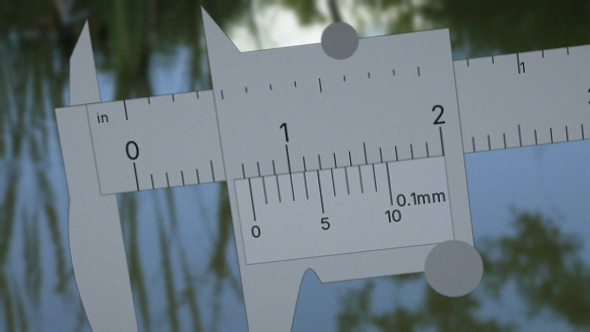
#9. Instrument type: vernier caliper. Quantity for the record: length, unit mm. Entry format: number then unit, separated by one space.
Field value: 7.3 mm
